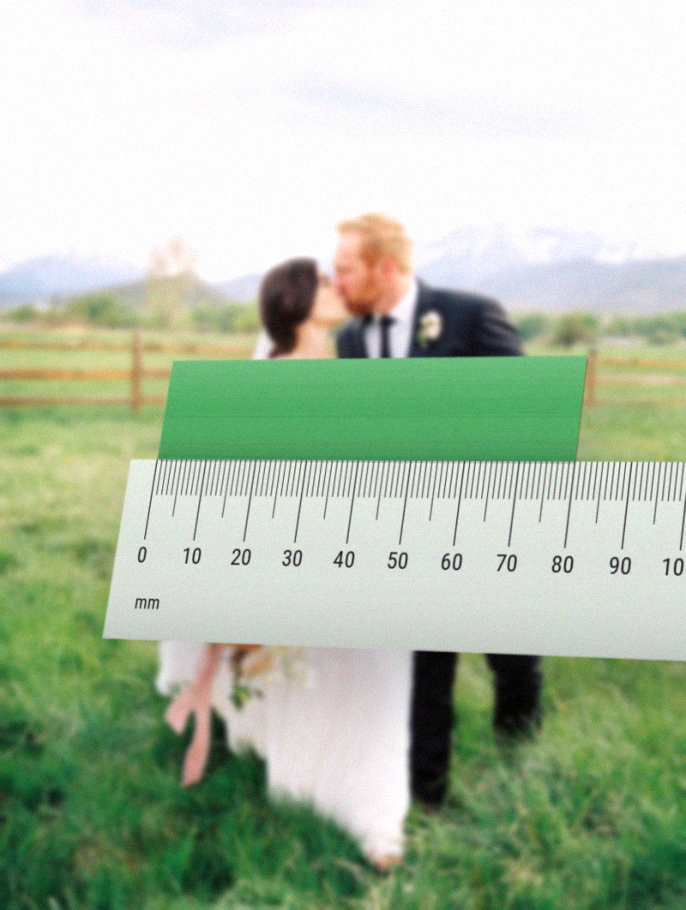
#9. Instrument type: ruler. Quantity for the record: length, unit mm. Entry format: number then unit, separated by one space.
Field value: 80 mm
